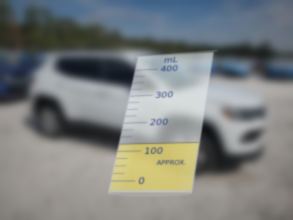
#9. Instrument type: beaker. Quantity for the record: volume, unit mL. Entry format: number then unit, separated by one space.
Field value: 125 mL
